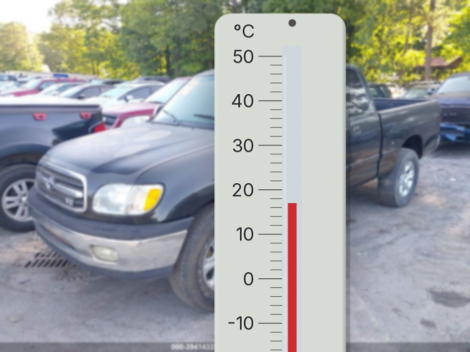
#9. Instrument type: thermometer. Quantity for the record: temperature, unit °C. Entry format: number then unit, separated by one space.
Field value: 17 °C
